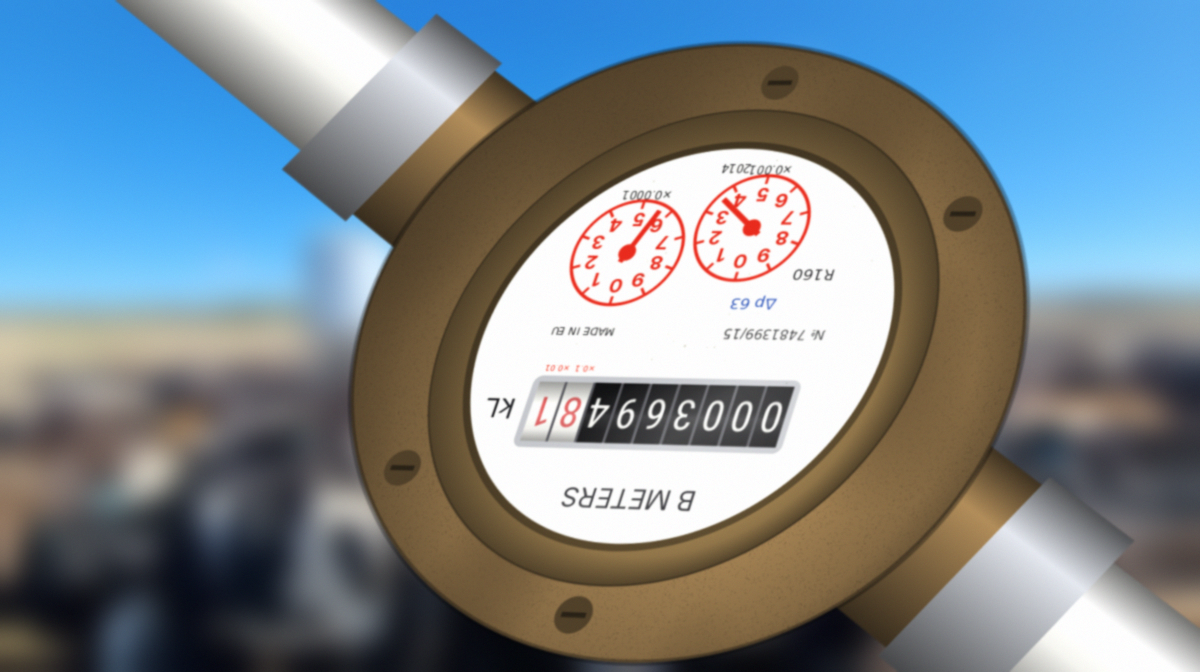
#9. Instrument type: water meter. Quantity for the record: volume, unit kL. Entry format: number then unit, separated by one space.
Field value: 3694.8135 kL
